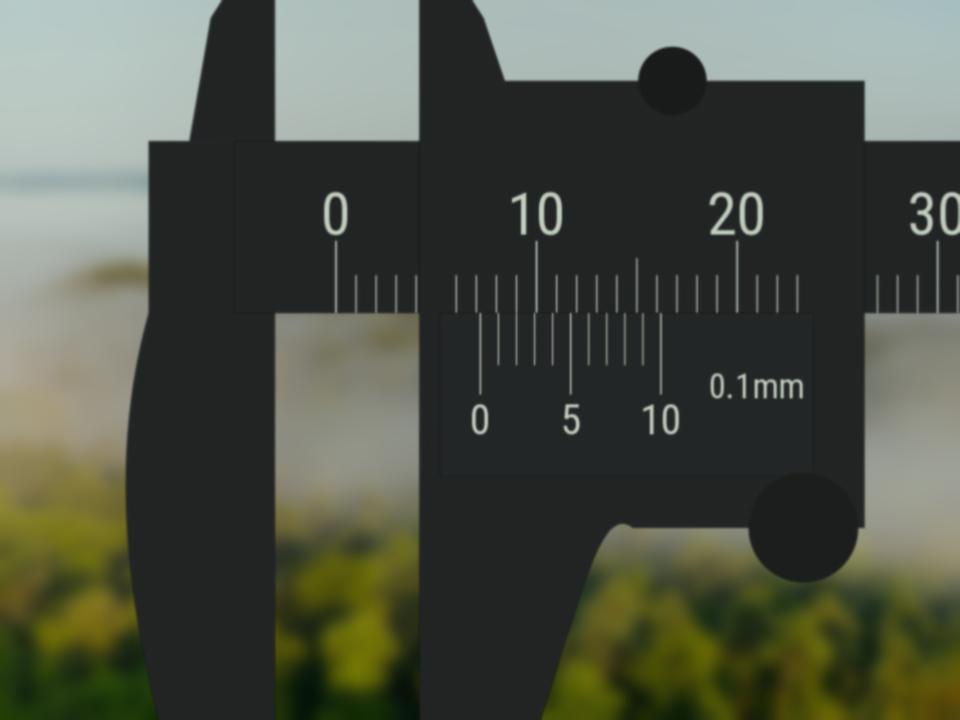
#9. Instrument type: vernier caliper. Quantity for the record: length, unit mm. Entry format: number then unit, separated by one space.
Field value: 7.2 mm
